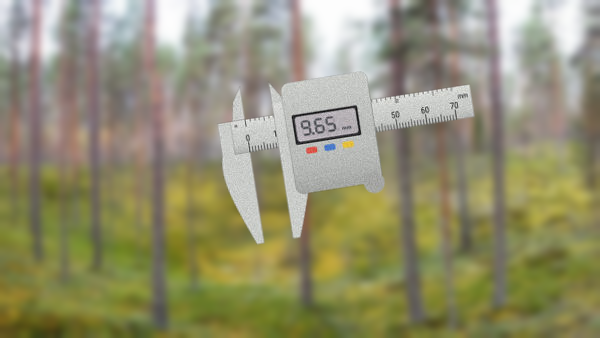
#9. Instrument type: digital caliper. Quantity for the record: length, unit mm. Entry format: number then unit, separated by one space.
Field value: 9.65 mm
